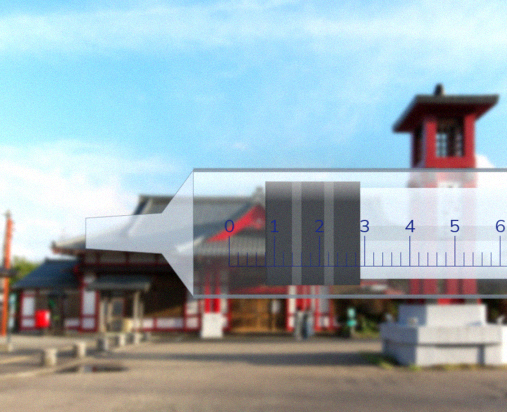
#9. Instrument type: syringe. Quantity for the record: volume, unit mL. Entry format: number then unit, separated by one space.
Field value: 0.8 mL
